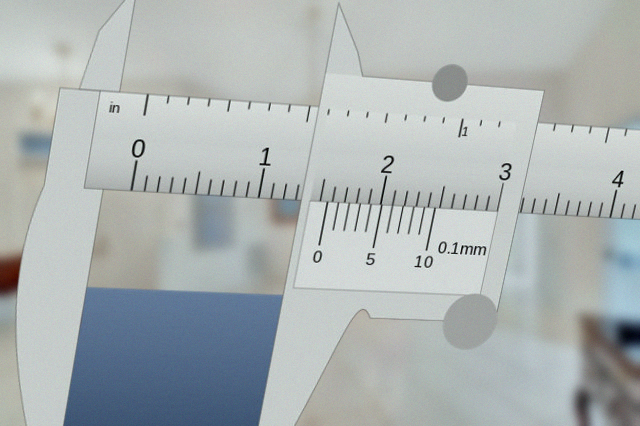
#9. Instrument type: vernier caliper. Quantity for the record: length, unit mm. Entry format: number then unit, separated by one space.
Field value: 15.6 mm
